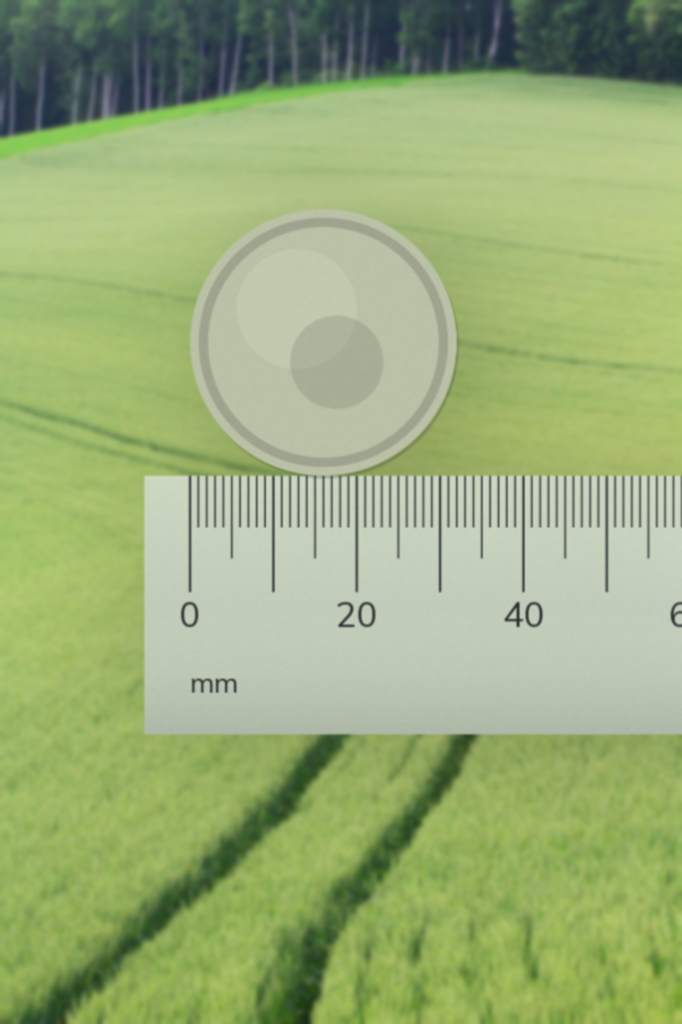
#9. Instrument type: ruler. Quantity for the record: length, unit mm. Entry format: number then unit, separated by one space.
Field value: 32 mm
